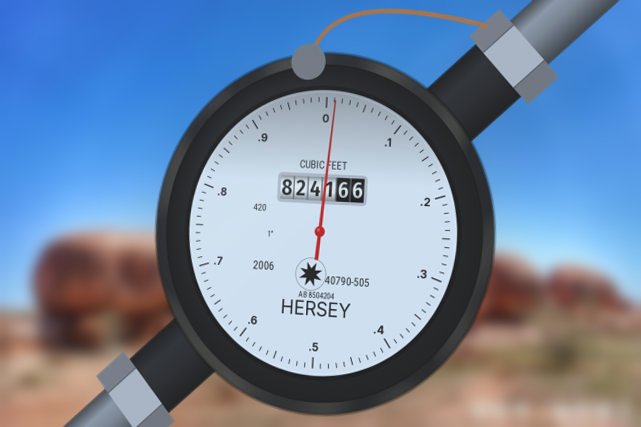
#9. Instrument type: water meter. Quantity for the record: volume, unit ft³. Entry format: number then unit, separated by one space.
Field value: 824166.01 ft³
